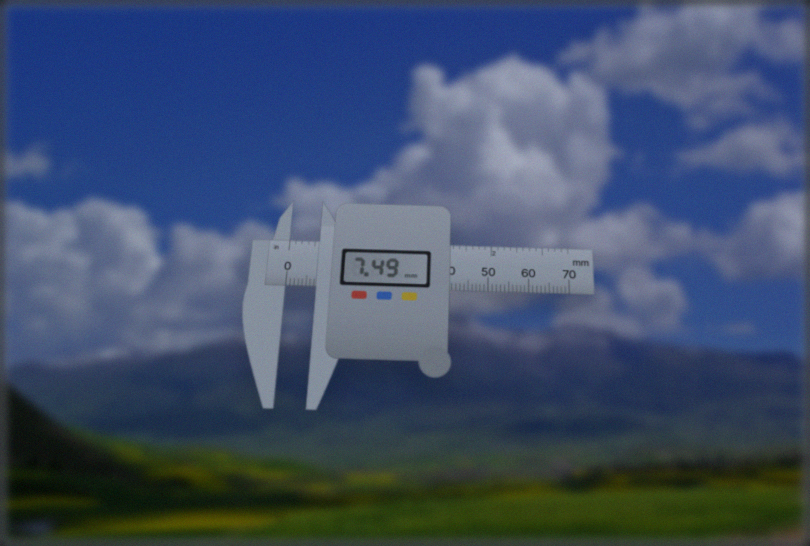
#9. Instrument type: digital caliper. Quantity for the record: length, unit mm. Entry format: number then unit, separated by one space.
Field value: 7.49 mm
